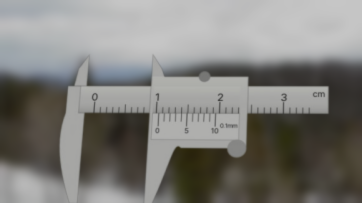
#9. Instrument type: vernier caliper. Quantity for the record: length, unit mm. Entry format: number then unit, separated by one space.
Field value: 10.4 mm
